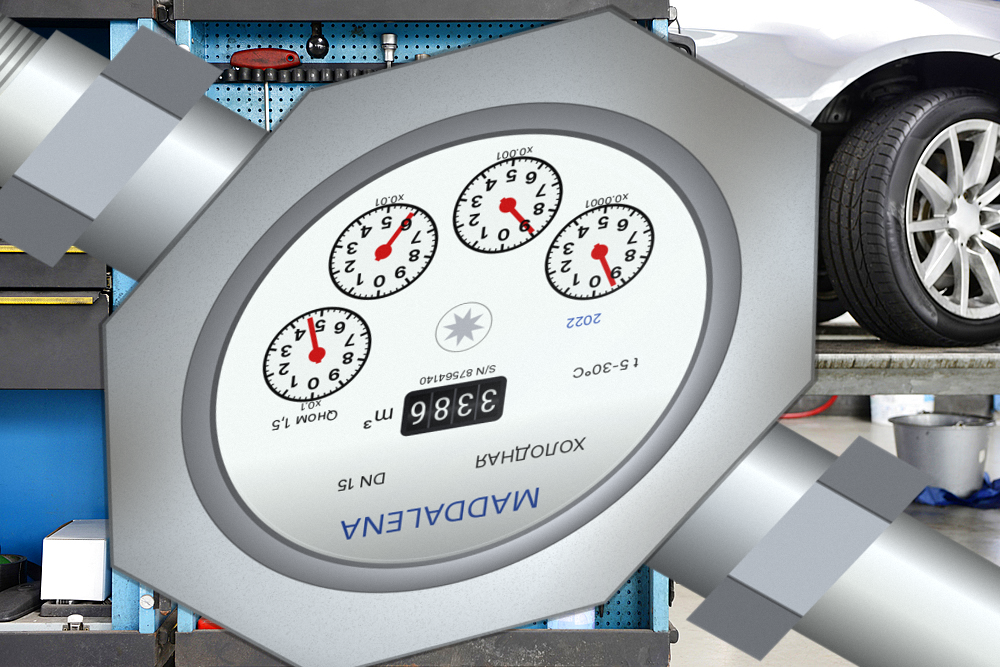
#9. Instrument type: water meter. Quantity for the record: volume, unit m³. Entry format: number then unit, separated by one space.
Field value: 3386.4589 m³
